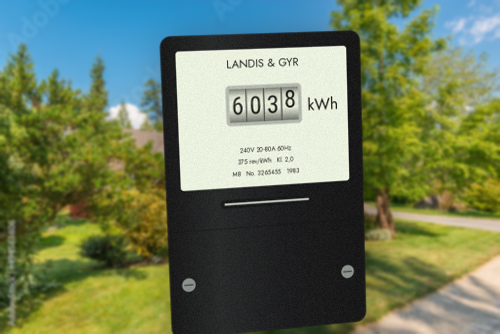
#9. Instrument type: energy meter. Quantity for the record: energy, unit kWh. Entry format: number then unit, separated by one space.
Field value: 6038 kWh
